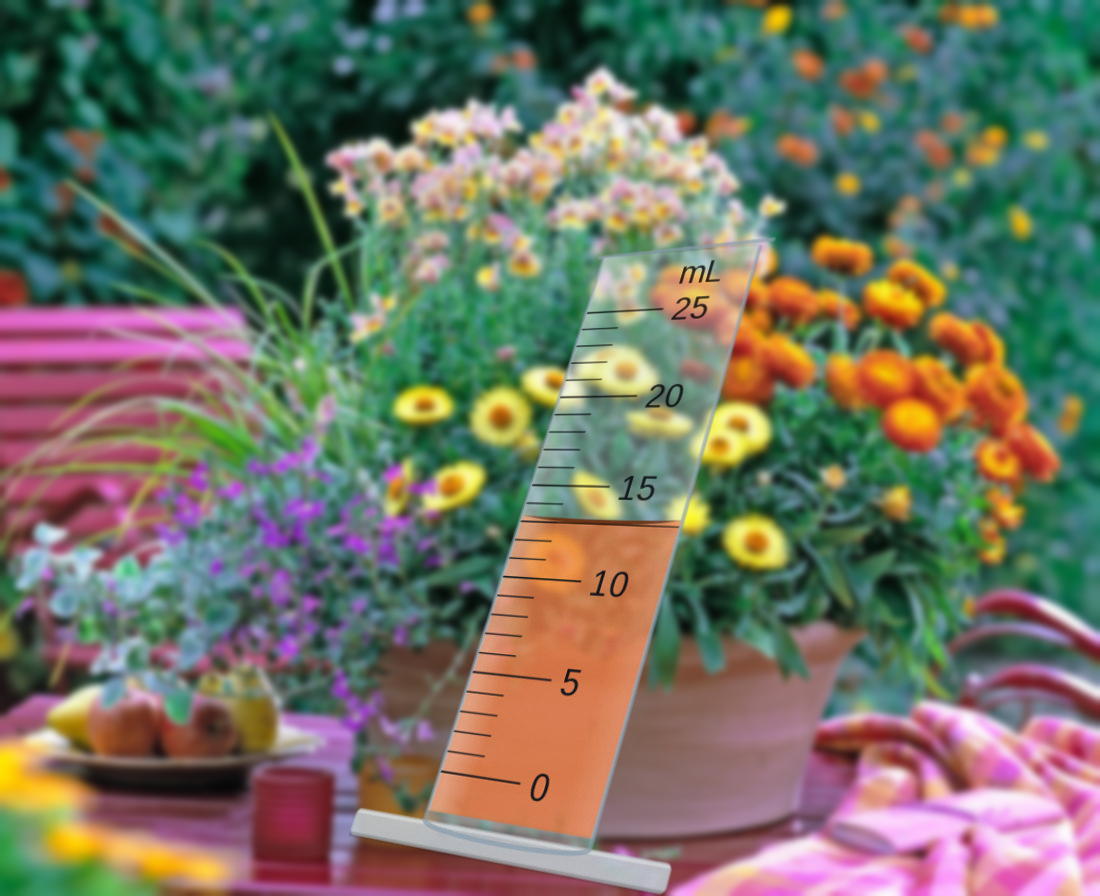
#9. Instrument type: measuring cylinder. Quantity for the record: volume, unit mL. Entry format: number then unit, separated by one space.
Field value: 13 mL
